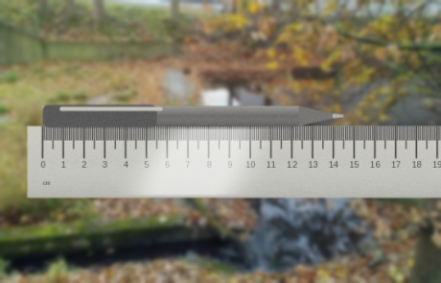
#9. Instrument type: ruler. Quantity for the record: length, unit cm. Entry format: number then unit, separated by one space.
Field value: 14.5 cm
